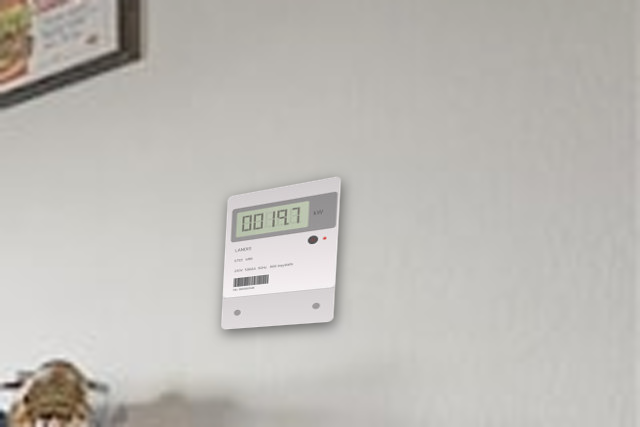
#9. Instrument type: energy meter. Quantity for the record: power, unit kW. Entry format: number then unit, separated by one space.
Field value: 19.7 kW
